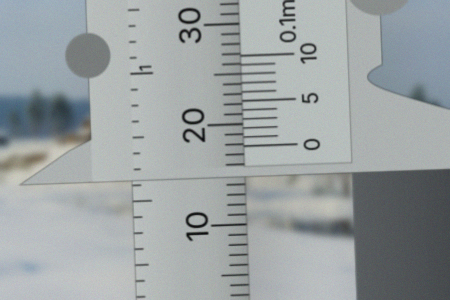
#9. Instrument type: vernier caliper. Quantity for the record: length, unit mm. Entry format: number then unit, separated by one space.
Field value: 17.8 mm
